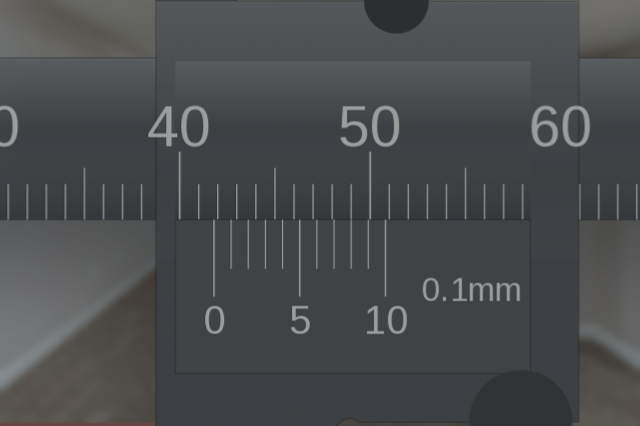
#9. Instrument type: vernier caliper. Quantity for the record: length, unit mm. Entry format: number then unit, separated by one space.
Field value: 41.8 mm
